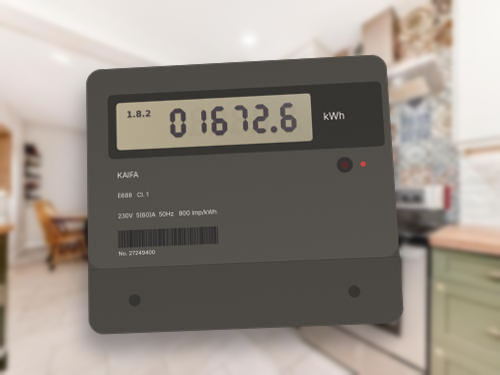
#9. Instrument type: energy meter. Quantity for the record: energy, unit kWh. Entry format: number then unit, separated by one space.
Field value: 1672.6 kWh
